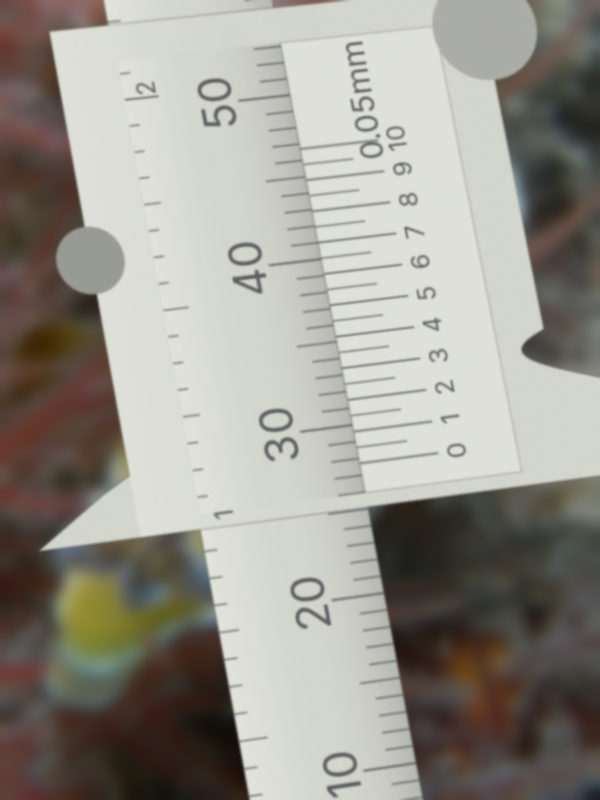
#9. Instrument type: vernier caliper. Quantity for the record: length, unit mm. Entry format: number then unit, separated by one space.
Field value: 27.7 mm
